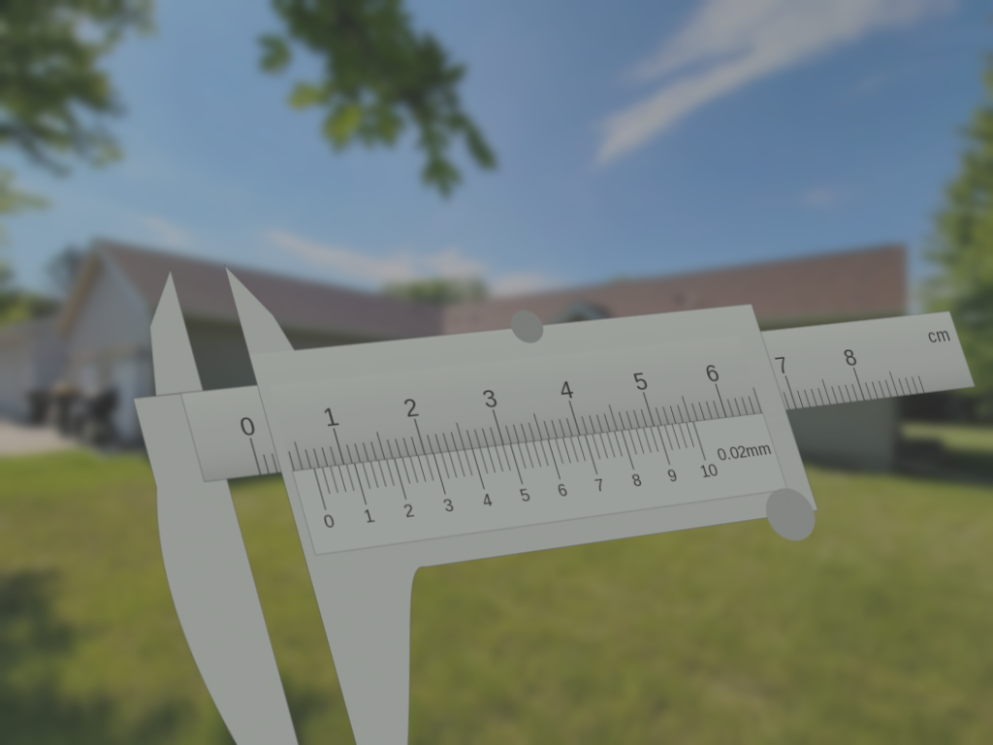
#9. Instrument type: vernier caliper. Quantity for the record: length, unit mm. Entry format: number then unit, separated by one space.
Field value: 6.4 mm
